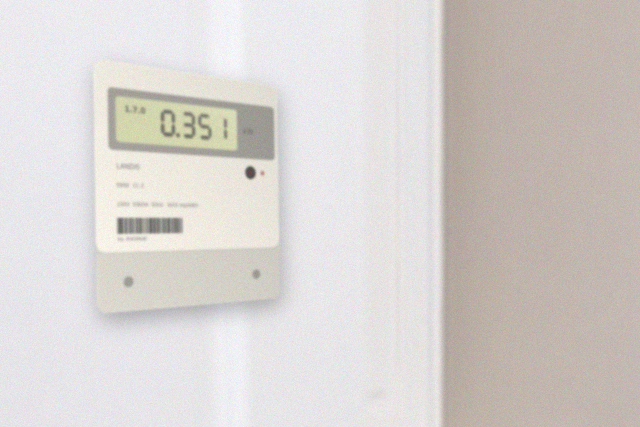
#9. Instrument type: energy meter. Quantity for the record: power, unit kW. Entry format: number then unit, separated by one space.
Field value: 0.351 kW
